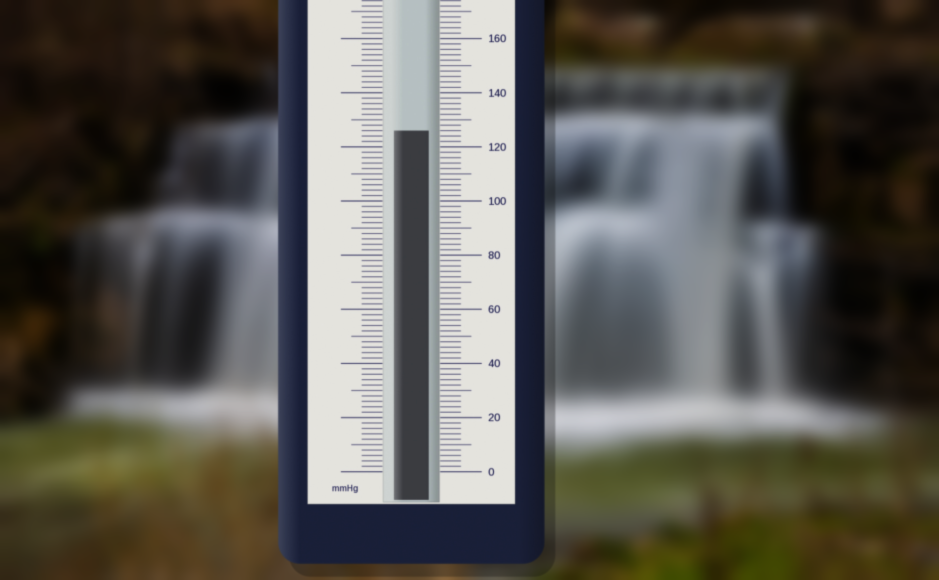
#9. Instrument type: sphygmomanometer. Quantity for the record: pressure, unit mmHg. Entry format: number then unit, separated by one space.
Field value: 126 mmHg
